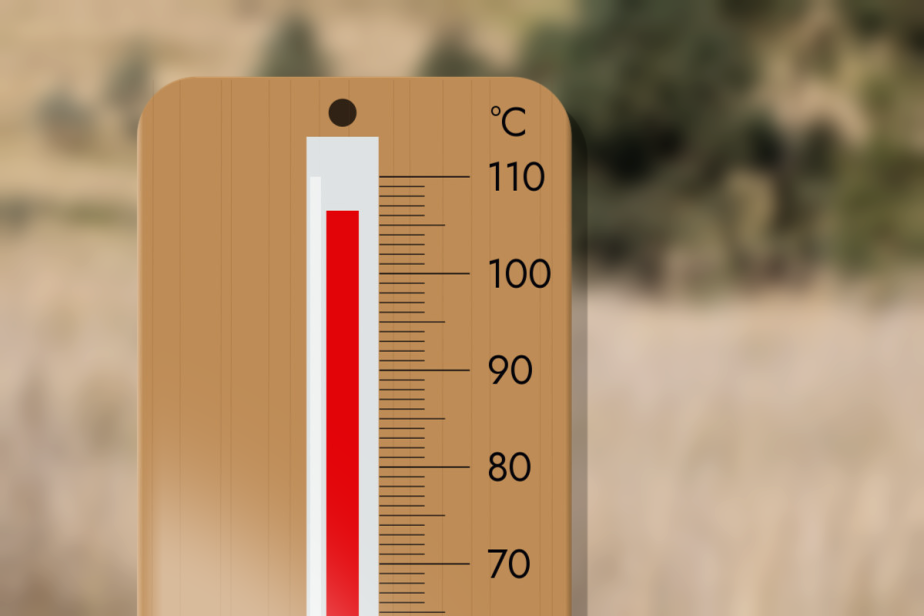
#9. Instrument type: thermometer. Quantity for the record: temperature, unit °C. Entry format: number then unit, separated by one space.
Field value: 106.5 °C
